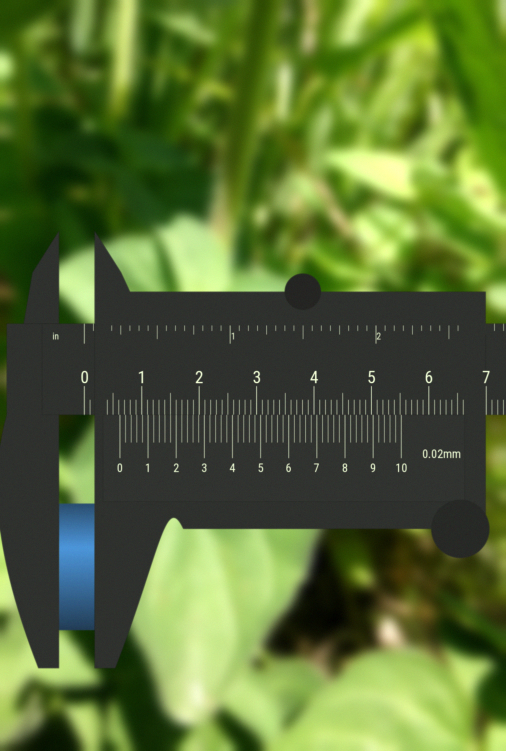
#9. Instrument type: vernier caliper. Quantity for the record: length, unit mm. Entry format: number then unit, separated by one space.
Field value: 6.2 mm
